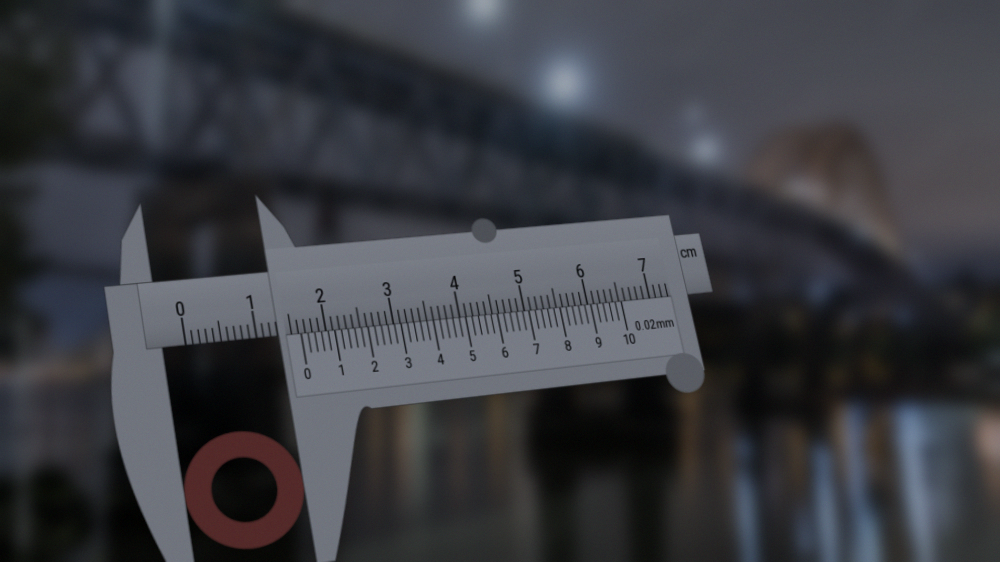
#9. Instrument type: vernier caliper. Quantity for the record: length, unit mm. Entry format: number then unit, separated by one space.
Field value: 16.4 mm
